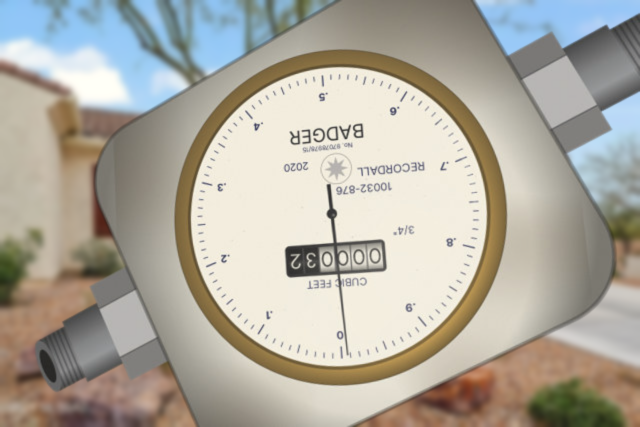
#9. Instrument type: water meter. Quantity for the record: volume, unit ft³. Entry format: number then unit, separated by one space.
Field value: 31.99 ft³
